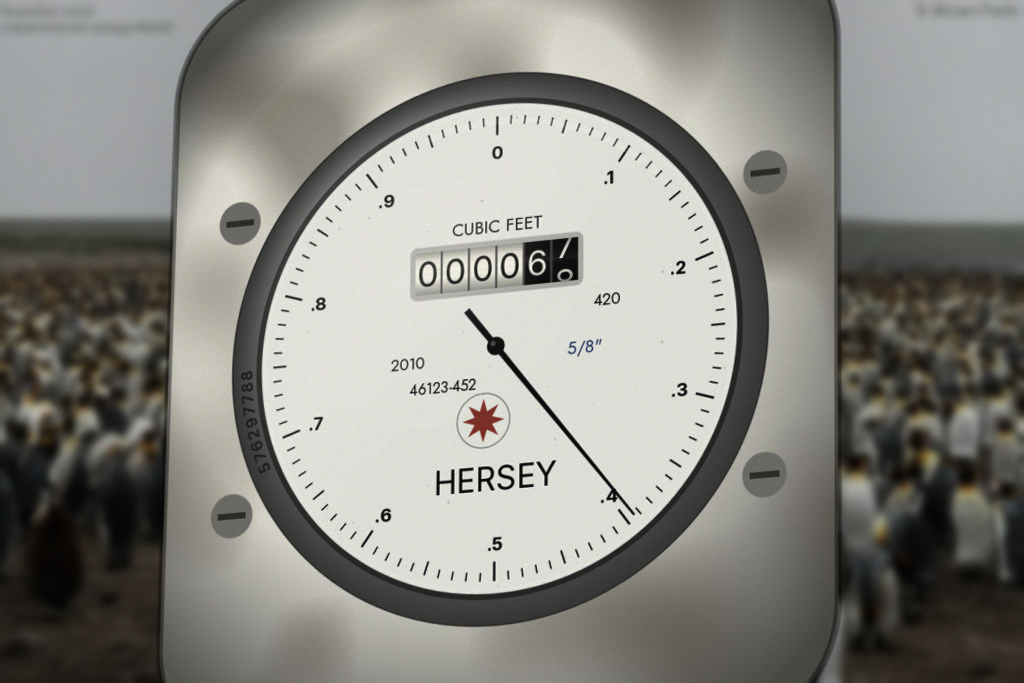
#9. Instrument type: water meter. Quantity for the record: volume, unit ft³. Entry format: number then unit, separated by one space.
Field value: 67.39 ft³
